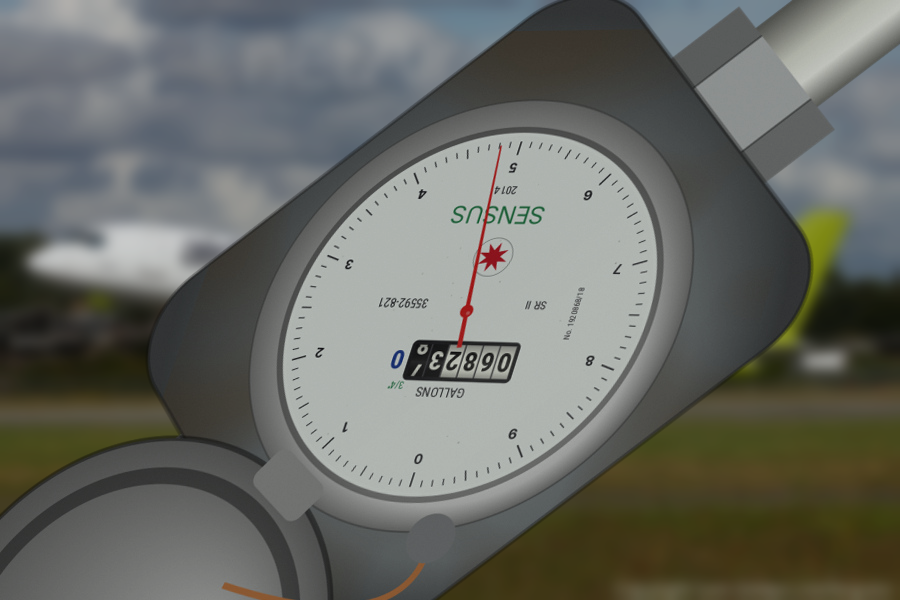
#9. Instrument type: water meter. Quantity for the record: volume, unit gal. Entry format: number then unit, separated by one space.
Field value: 682374.8 gal
